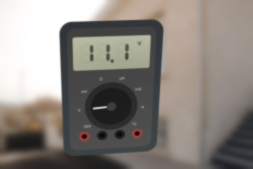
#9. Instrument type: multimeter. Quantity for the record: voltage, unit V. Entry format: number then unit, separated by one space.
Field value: 11.1 V
